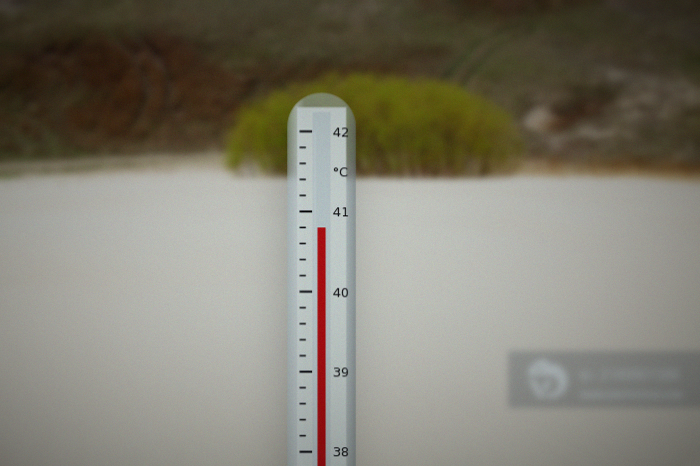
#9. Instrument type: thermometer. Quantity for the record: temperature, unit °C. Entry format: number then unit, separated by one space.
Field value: 40.8 °C
